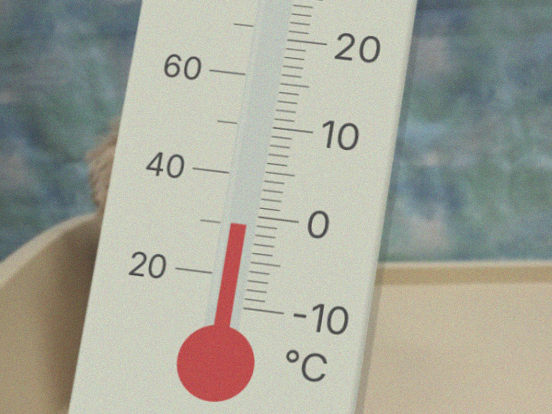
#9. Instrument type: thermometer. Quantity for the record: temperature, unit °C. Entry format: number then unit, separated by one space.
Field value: -1 °C
